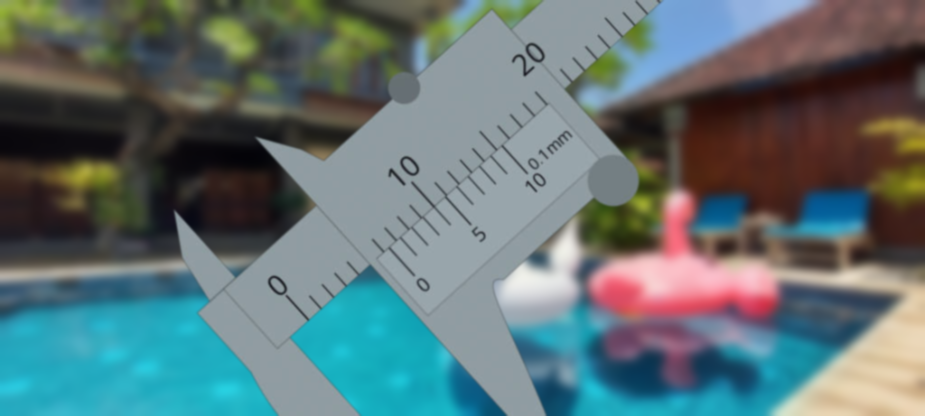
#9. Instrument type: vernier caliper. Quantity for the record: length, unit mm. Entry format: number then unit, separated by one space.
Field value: 6.4 mm
